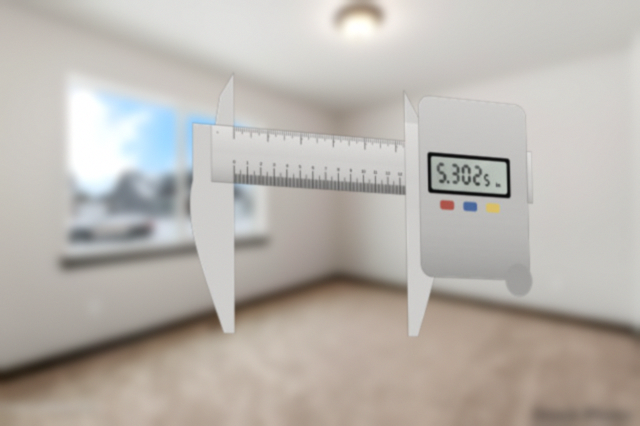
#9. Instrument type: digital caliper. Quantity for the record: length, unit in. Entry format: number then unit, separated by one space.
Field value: 5.3025 in
